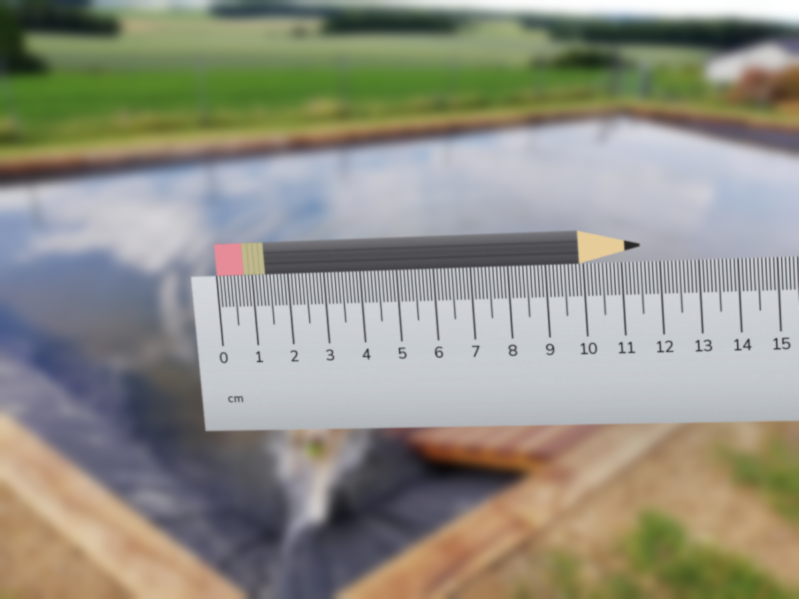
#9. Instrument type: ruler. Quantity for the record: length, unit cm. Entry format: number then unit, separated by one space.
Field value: 11.5 cm
